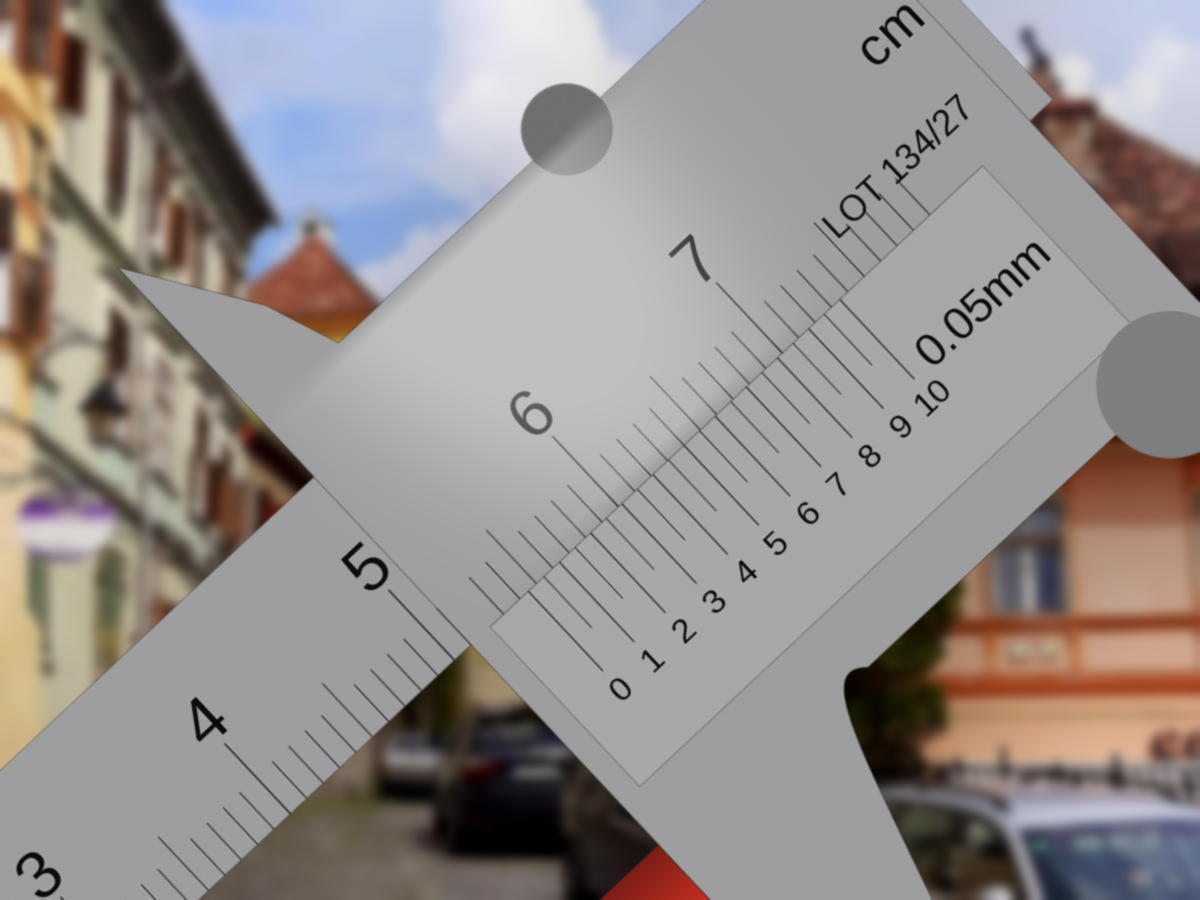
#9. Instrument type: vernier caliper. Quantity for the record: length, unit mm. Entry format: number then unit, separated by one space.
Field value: 54.5 mm
